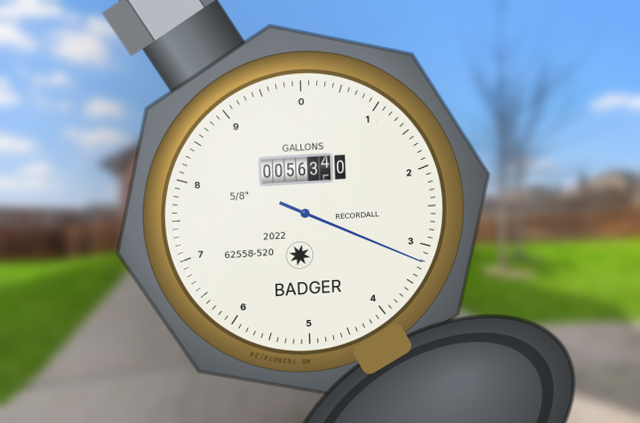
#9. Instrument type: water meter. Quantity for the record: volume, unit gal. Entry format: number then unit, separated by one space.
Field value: 56343.2 gal
